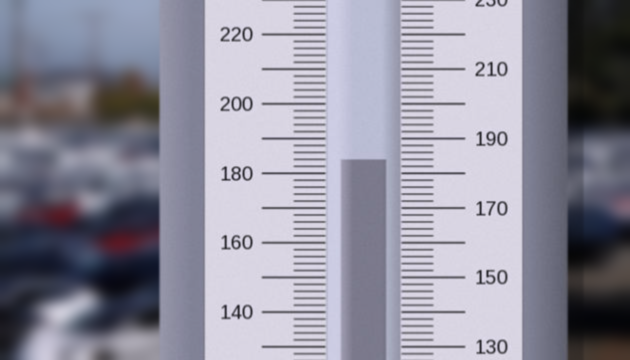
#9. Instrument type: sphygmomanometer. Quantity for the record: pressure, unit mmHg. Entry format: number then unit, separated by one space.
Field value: 184 mmHg
